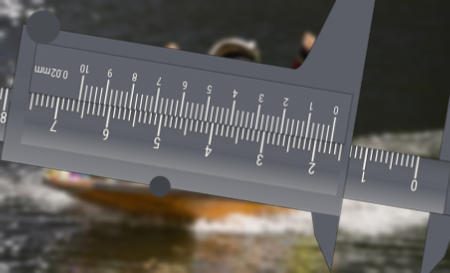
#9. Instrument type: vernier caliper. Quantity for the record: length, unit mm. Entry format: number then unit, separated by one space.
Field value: 17.0 mm
